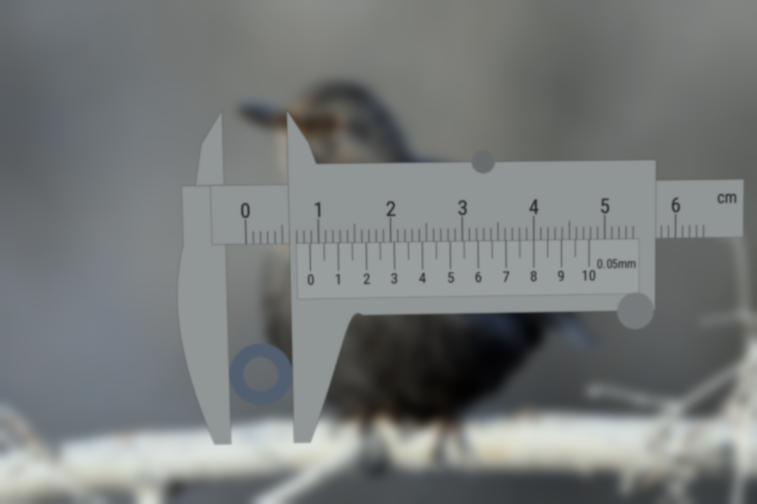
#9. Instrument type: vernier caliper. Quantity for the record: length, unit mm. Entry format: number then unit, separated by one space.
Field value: 8.8 mm
